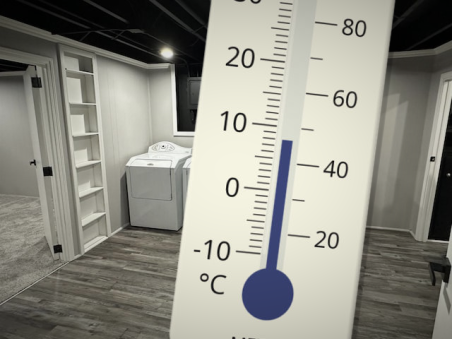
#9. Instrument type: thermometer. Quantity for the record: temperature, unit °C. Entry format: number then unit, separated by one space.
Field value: 8 °C
